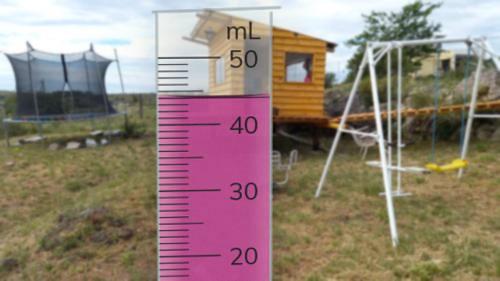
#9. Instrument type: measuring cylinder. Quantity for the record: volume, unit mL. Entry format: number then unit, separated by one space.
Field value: 44 mL
